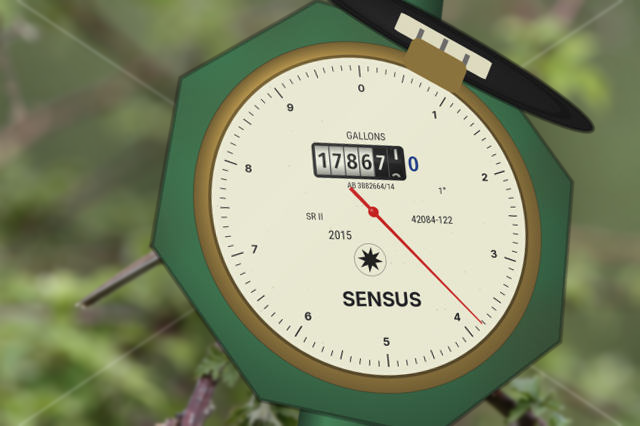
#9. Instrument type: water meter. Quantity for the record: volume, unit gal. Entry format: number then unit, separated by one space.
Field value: 1786713.8 gal
